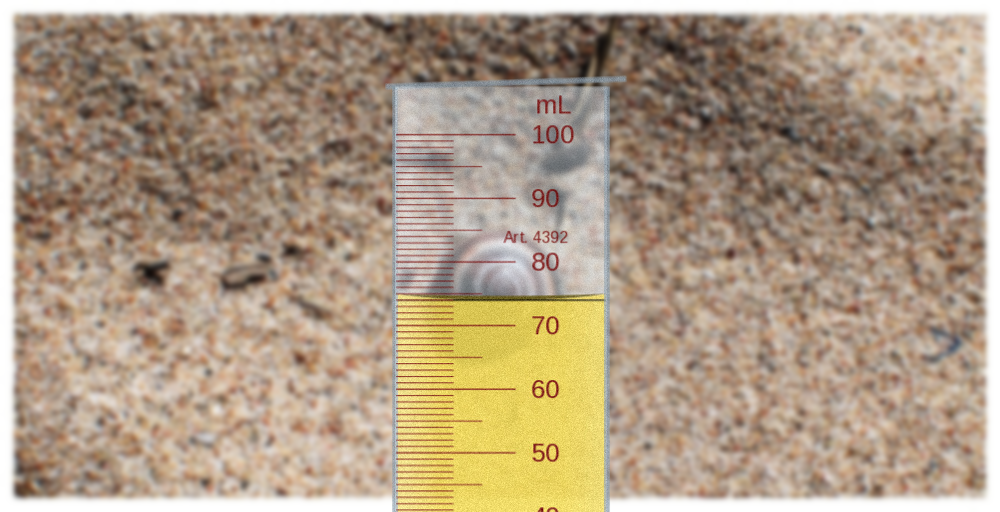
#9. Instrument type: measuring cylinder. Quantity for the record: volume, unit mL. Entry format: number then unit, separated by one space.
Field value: 74 mL
